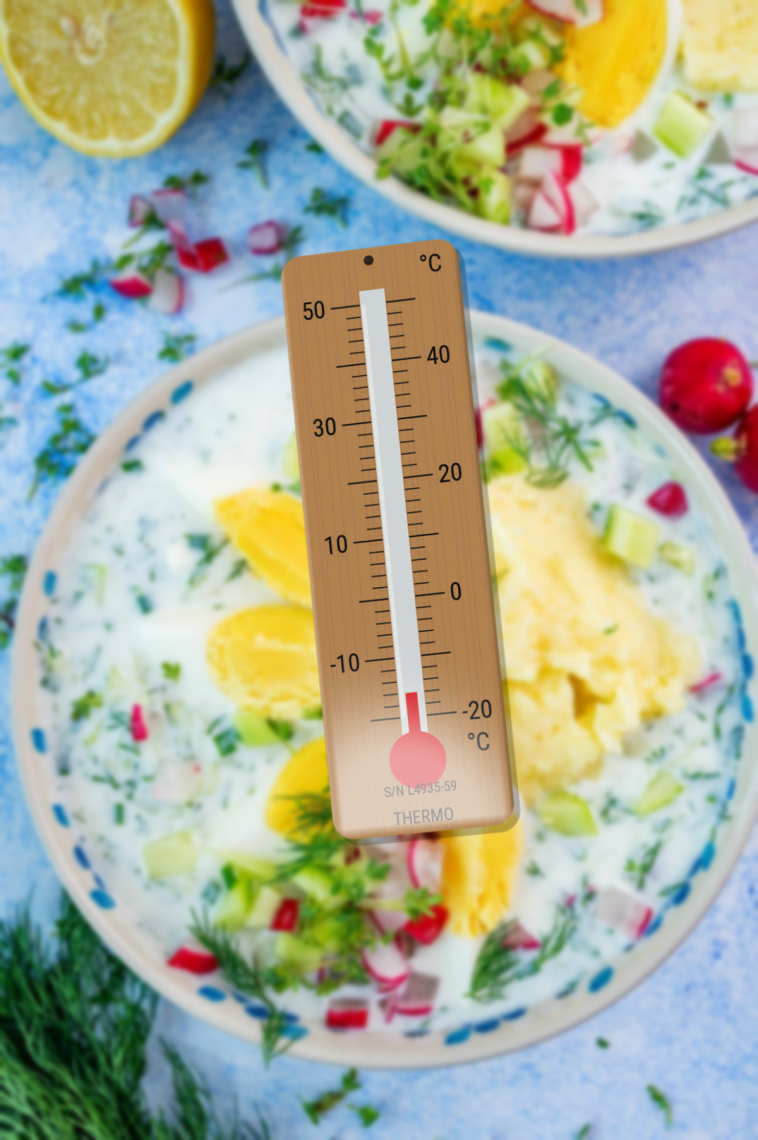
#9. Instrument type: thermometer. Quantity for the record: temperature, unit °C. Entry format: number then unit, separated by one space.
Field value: -16 °C
